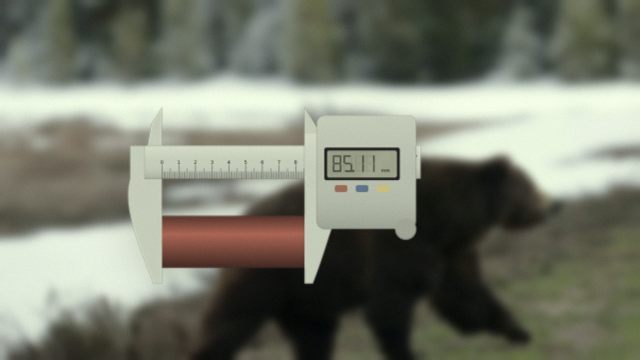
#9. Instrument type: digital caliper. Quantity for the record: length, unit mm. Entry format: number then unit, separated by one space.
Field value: 85.11 mm
